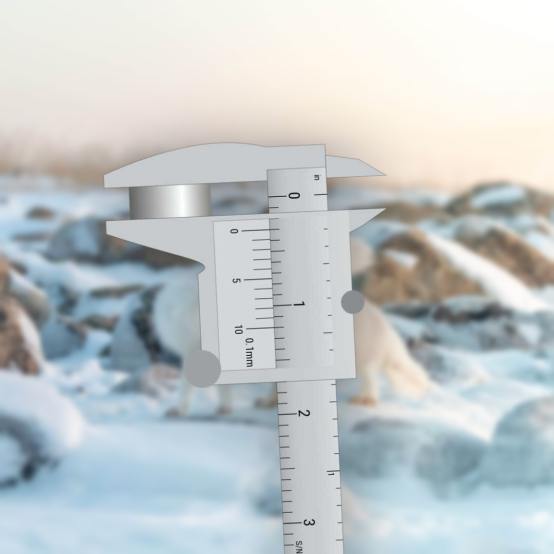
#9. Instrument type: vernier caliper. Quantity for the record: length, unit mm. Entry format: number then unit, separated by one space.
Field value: 3.0 mm
